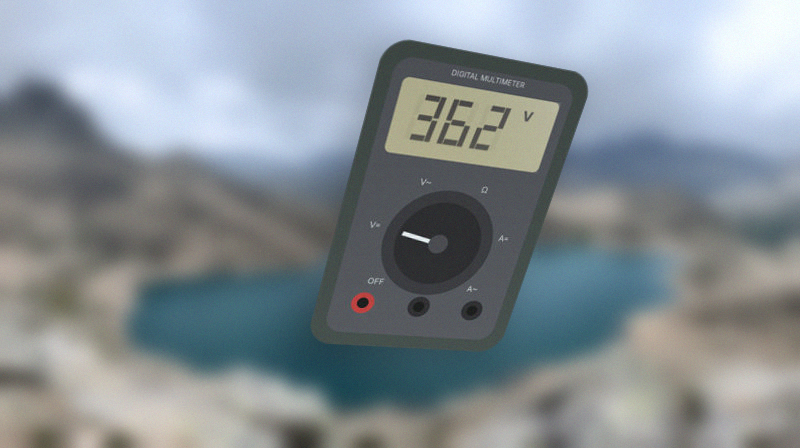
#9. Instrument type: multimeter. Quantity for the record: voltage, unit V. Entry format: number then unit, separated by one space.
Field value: 362 V
